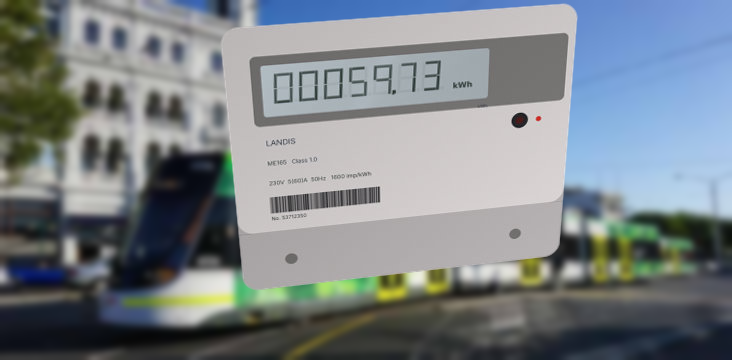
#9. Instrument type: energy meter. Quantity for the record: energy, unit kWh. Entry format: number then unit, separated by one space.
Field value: 59.73 kWh
